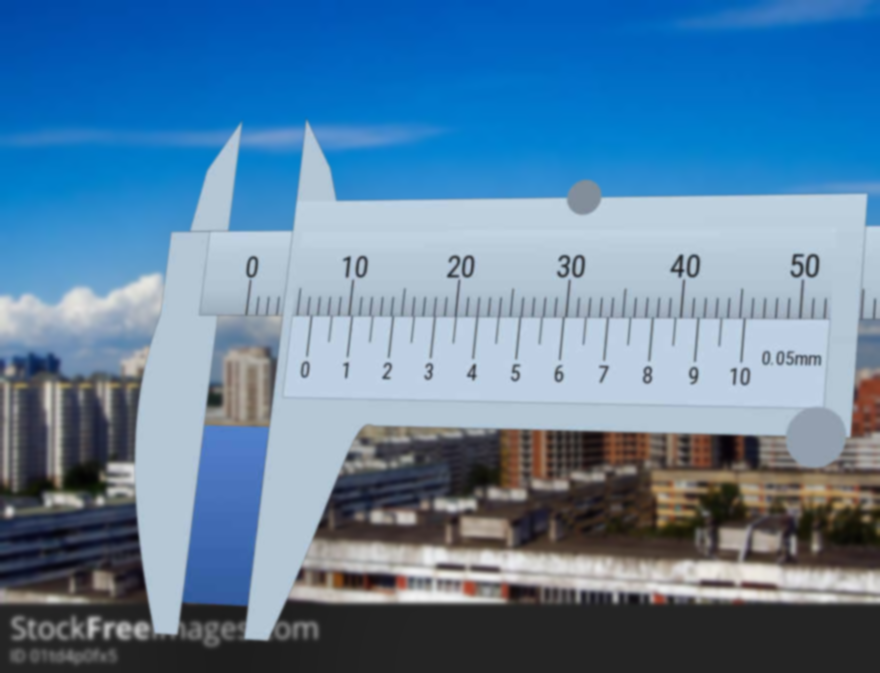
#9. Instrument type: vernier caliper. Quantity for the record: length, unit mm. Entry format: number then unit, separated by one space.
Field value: 6.4 mm
